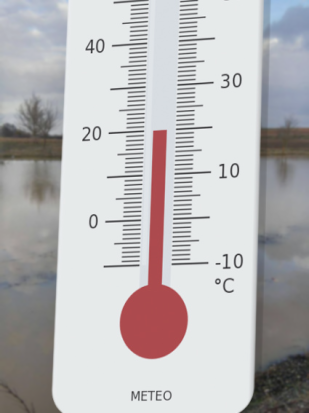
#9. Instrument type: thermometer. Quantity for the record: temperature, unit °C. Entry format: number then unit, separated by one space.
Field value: 20 °C
